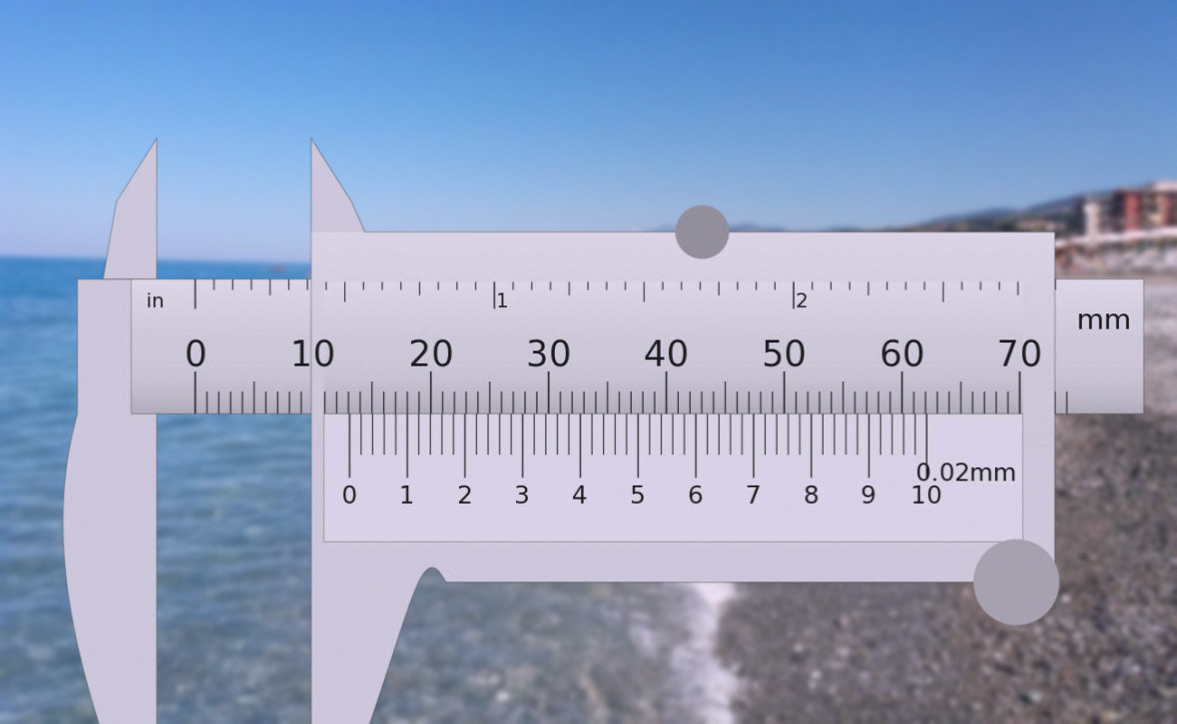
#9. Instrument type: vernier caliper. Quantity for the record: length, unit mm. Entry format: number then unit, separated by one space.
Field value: 13.1 mm
